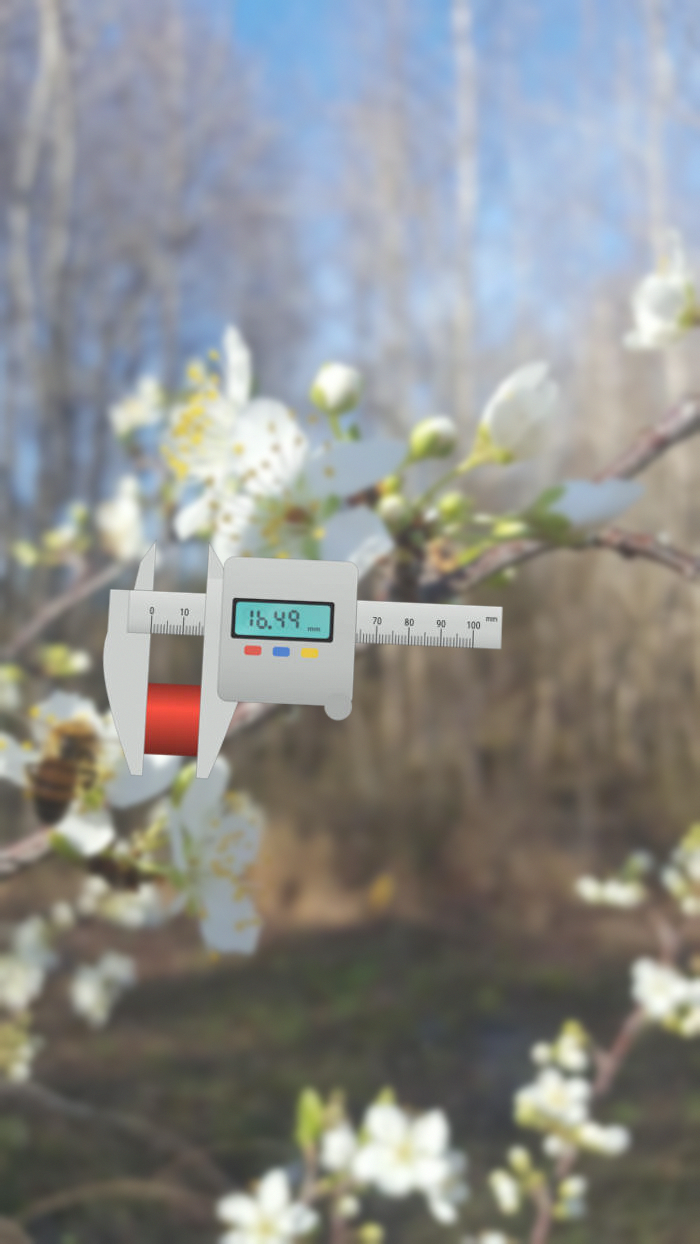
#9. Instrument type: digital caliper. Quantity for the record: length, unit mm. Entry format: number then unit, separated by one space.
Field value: 16.49 mm
